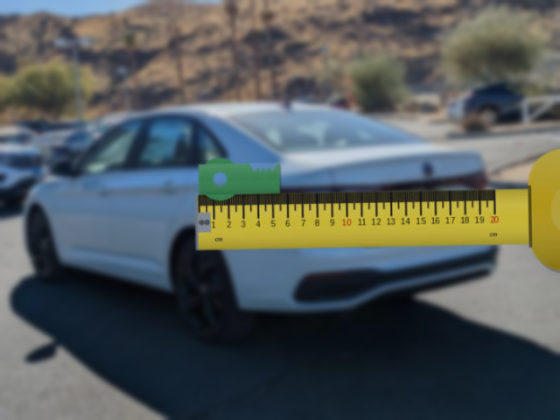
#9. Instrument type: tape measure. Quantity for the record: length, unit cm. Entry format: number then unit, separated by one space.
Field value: 5.5 cm
